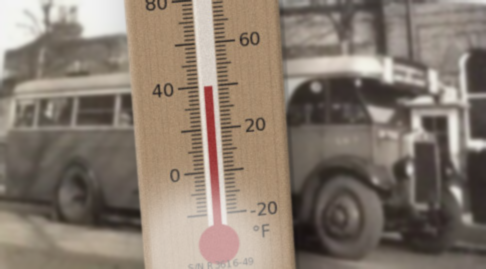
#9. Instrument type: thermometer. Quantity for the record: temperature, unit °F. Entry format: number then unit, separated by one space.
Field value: 40 °F
